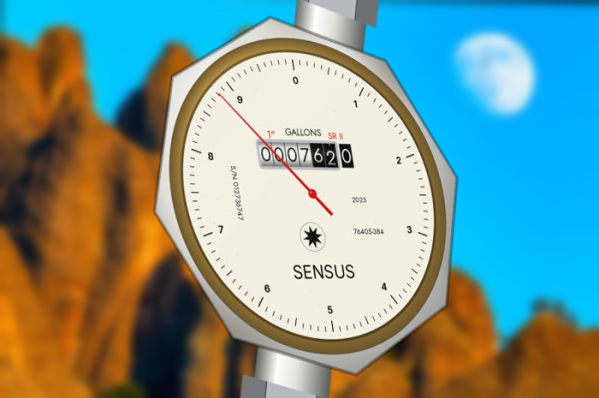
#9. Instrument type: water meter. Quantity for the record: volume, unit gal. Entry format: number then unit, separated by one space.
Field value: 7618.8 gal
